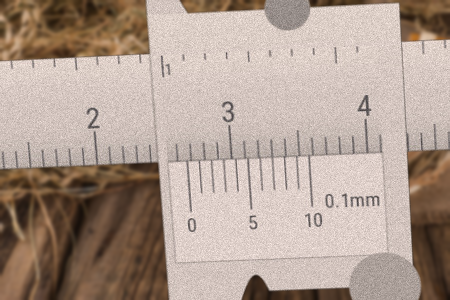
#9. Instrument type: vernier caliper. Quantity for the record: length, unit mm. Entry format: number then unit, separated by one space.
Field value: 26.7 mm
